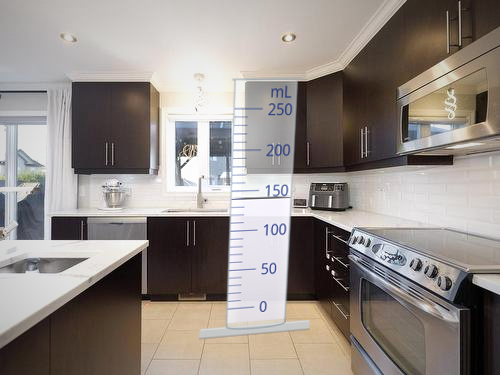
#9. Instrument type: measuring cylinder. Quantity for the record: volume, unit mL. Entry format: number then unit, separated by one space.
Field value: 140 mL
